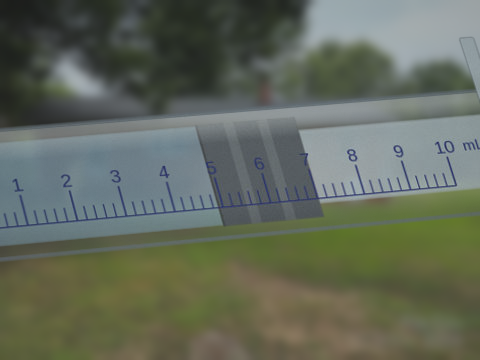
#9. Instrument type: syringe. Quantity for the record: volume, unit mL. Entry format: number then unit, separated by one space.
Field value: 4.9 mL
